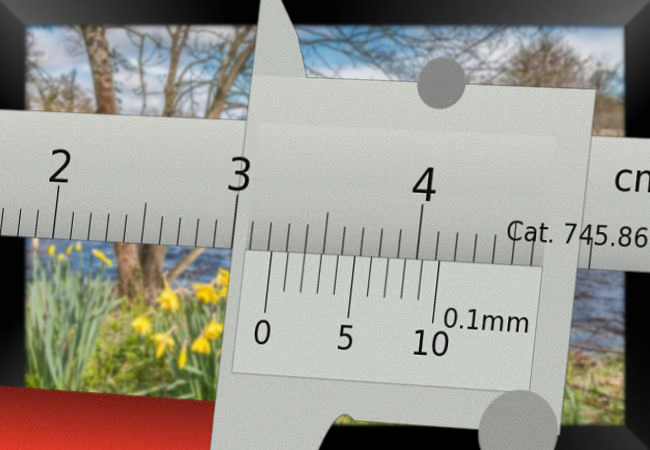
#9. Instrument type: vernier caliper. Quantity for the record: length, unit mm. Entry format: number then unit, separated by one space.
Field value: 32.2 mm
